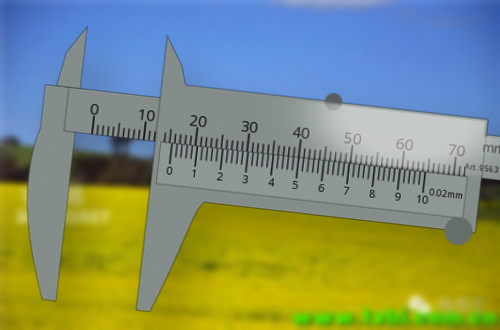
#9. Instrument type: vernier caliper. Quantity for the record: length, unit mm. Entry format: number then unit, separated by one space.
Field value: 15.5 mm
